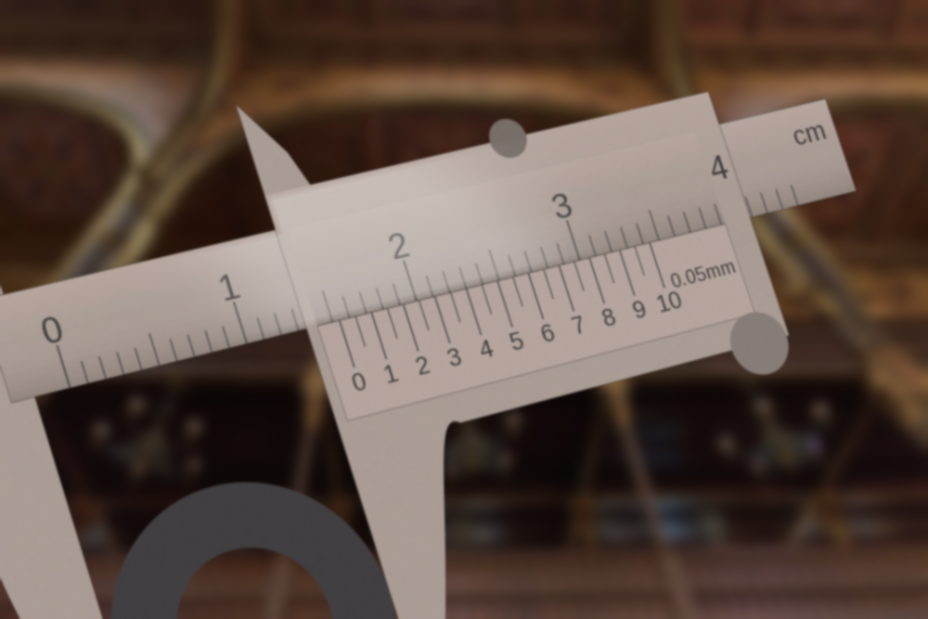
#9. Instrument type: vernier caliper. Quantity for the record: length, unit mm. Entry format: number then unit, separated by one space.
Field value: 15.4 mm
